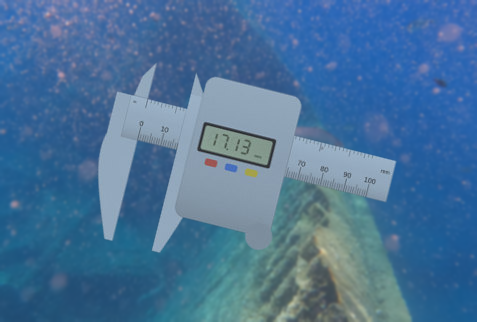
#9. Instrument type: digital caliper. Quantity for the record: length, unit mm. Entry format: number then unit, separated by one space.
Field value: 17.13 mm
